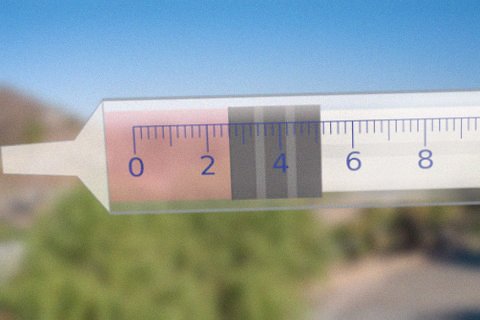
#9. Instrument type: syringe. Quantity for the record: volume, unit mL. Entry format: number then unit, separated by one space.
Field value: 2.6 mL
